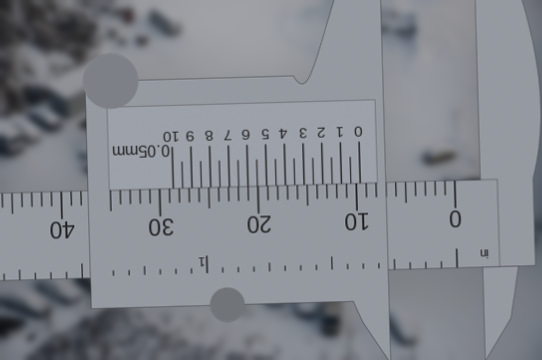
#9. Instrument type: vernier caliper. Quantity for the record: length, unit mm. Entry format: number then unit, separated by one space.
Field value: 9.6 mm
